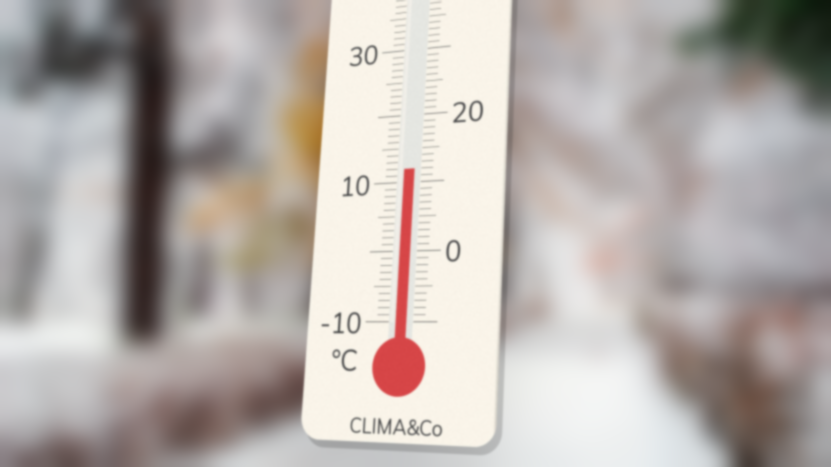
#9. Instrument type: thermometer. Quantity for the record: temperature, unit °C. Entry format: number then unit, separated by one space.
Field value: 12 °C
